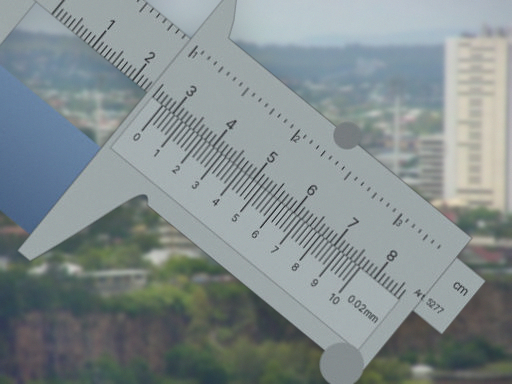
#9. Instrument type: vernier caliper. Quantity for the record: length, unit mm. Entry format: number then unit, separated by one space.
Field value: 27.5 mm
